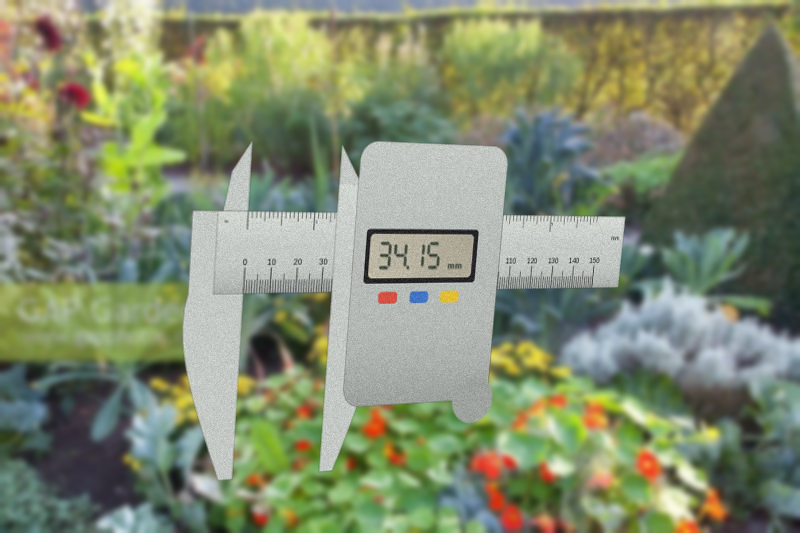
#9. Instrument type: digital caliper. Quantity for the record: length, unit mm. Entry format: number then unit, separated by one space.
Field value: 34.15 mm
